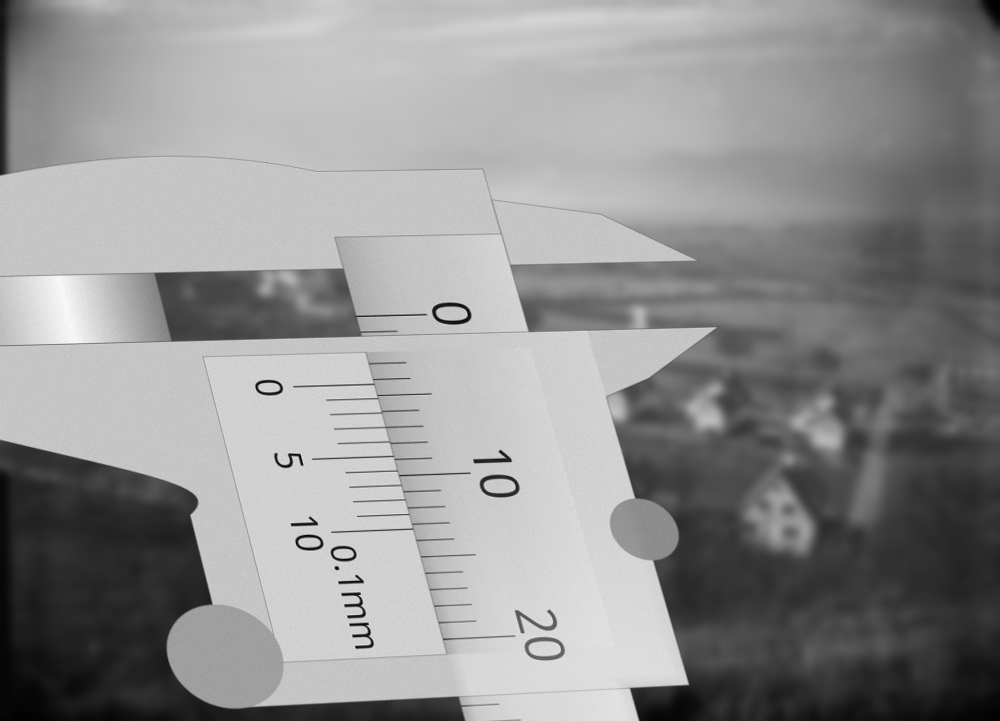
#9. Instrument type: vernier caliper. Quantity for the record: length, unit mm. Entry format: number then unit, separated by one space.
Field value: 4.3 mm
